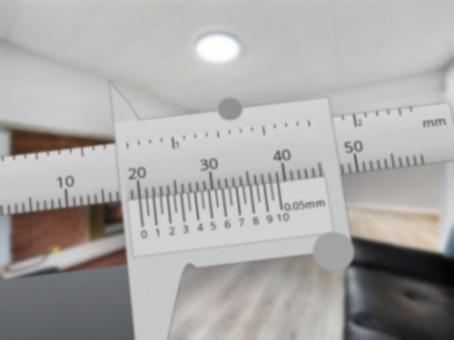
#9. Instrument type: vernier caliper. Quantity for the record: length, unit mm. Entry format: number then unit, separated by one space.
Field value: 20.0 mm
